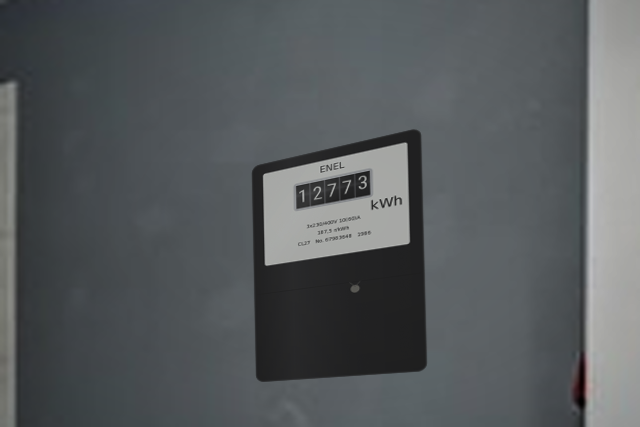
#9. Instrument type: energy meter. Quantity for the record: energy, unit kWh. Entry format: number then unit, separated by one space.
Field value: 12773 kWh
